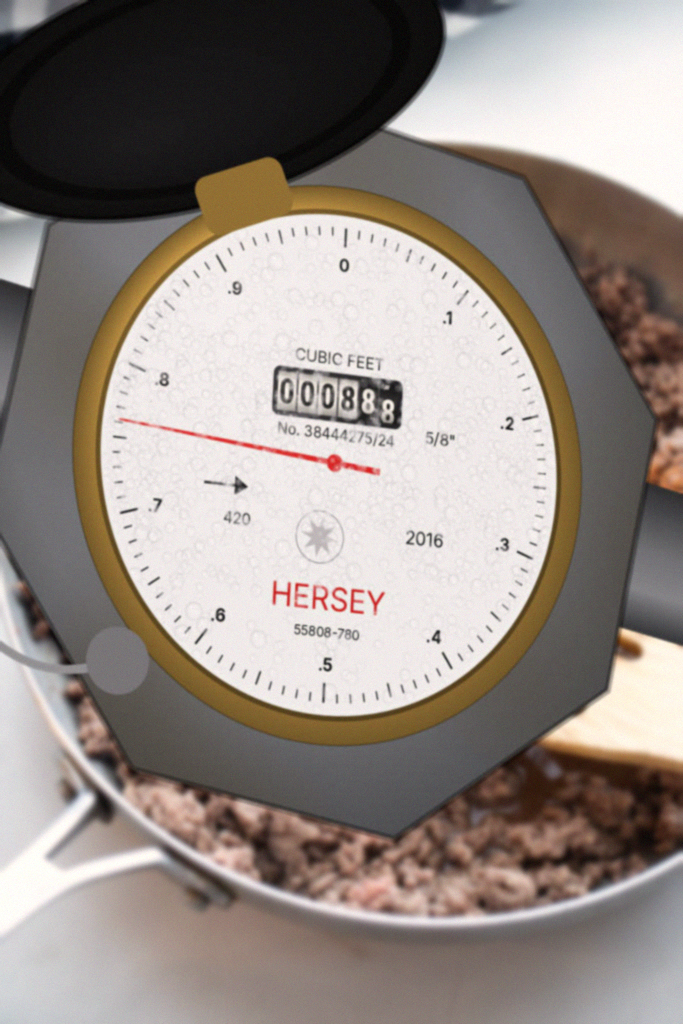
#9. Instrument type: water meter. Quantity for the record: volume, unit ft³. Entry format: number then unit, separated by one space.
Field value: 887.76 ft³
